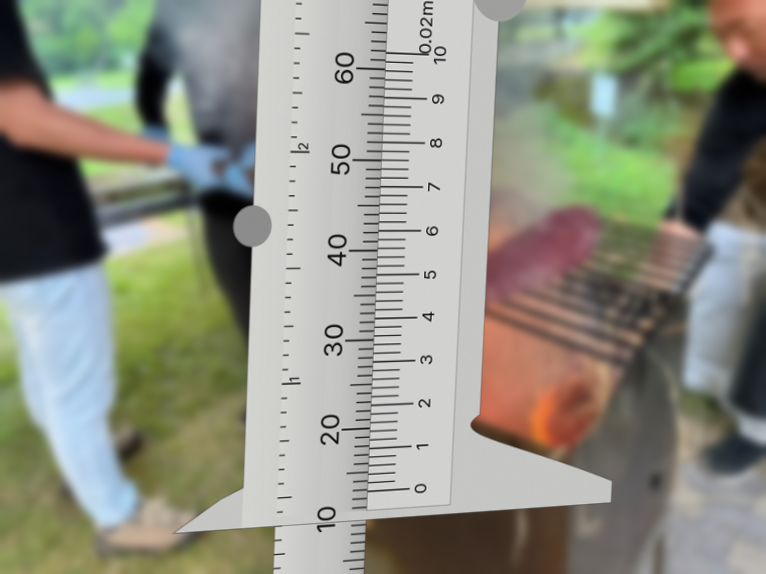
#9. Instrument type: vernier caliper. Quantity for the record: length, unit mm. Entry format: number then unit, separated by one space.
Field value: 12.8 mm
